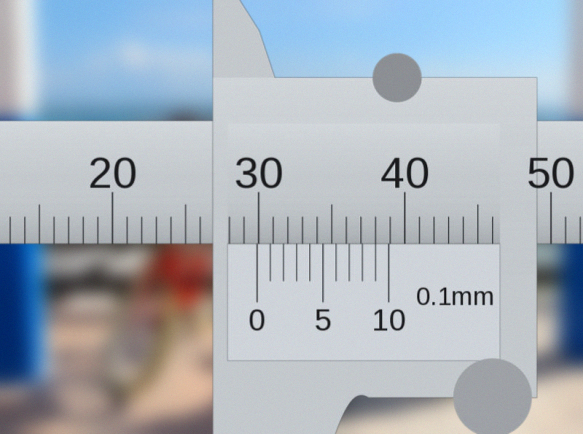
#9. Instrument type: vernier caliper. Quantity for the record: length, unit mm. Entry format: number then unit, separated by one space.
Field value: 29.9 mm
